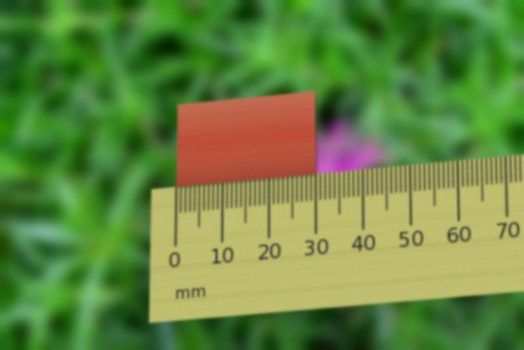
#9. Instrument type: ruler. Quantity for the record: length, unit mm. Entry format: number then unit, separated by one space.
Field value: 30 mm
